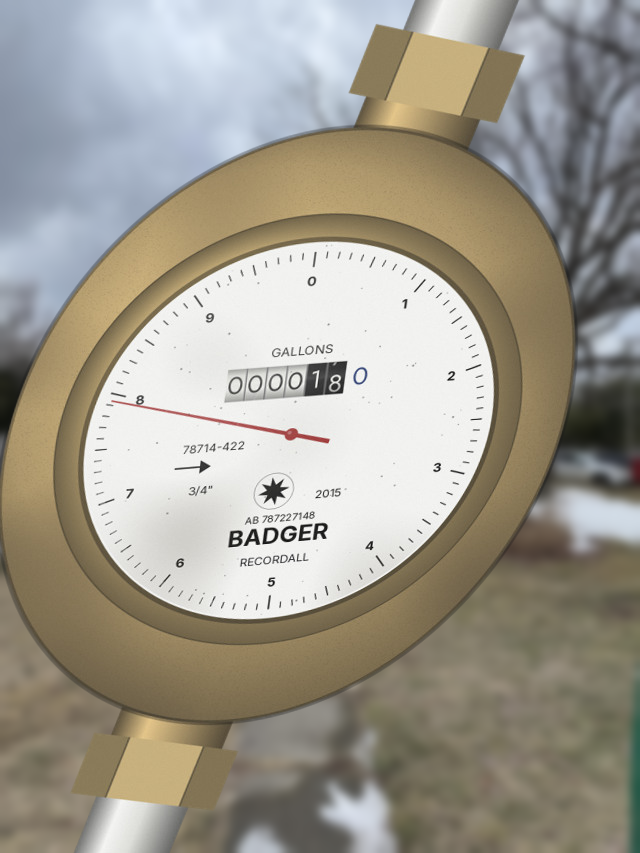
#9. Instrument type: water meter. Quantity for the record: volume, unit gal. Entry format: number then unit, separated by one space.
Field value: 177.9 gal
